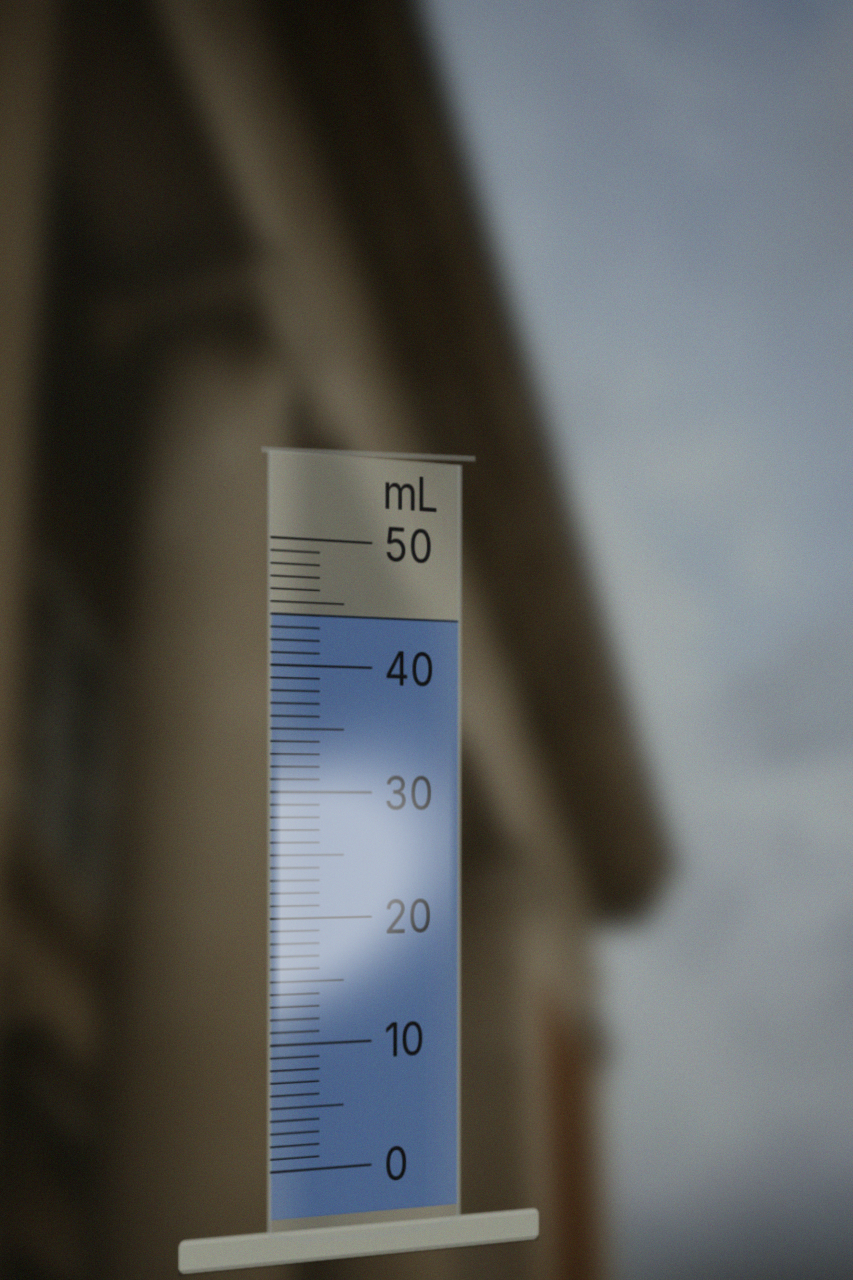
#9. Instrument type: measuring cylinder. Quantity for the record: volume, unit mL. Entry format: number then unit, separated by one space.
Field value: 44 mL
